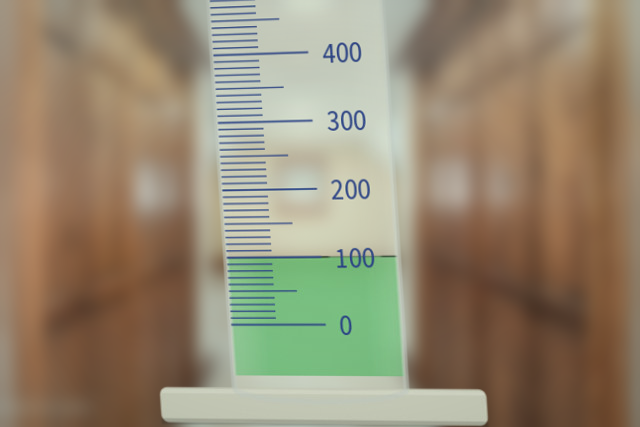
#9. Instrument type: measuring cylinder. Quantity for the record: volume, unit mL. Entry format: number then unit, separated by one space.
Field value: 100 mL
